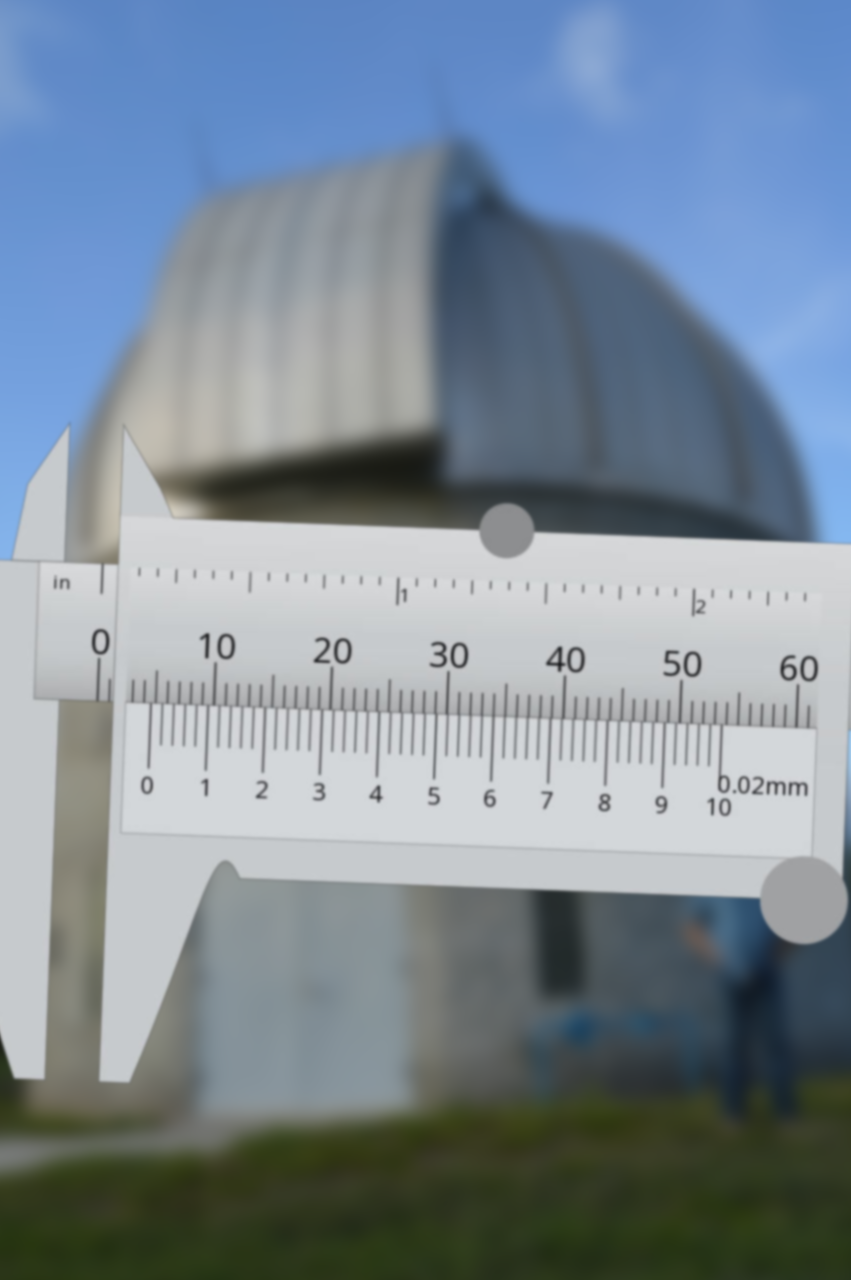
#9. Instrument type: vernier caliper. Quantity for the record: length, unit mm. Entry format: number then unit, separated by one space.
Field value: 4.6 mm
